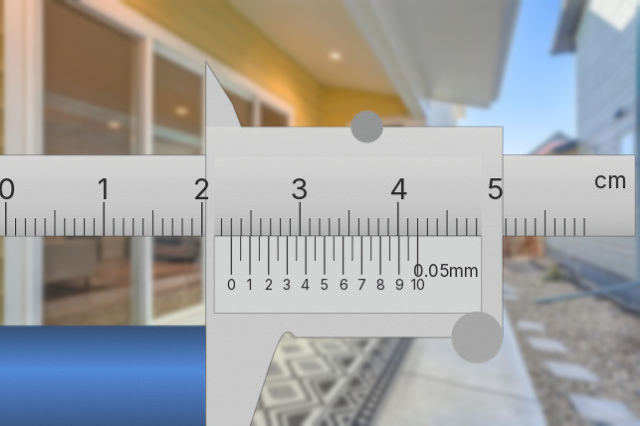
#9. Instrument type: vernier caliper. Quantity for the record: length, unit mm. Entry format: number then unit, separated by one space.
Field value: 23.0 mm
